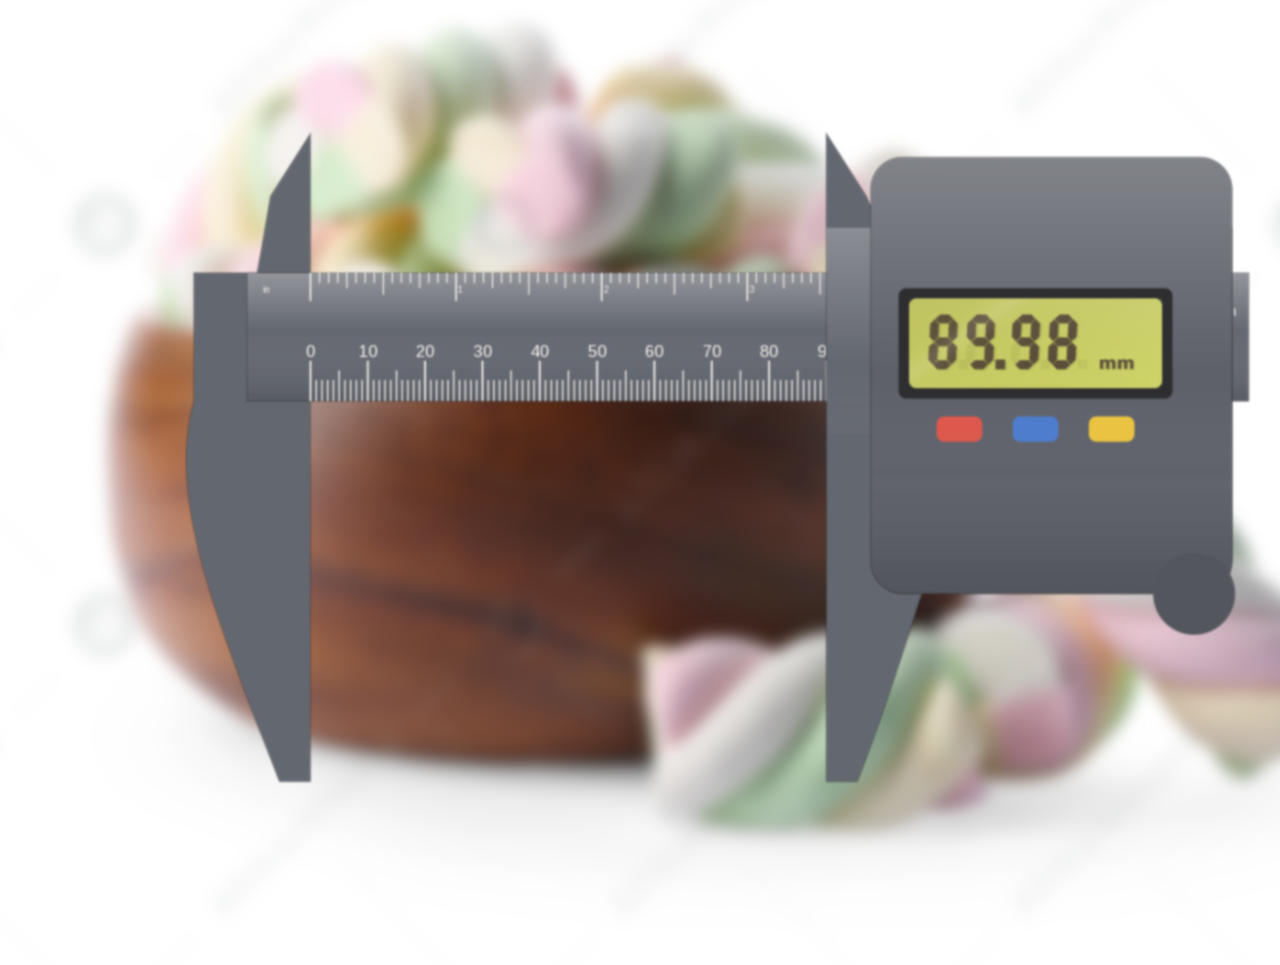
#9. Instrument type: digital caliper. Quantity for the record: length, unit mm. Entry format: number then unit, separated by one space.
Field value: 89.98 mm
